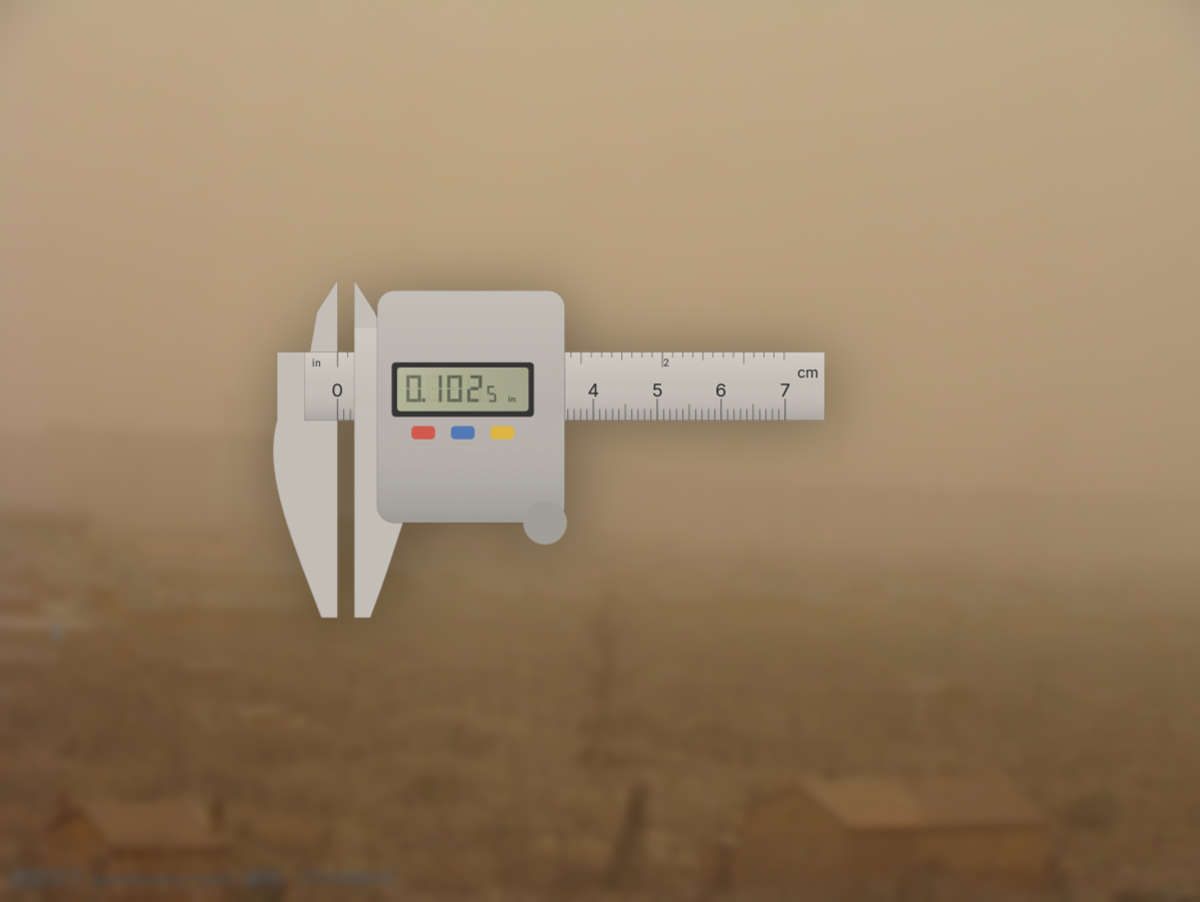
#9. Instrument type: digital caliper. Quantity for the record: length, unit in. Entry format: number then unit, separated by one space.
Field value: 0.1025 in
